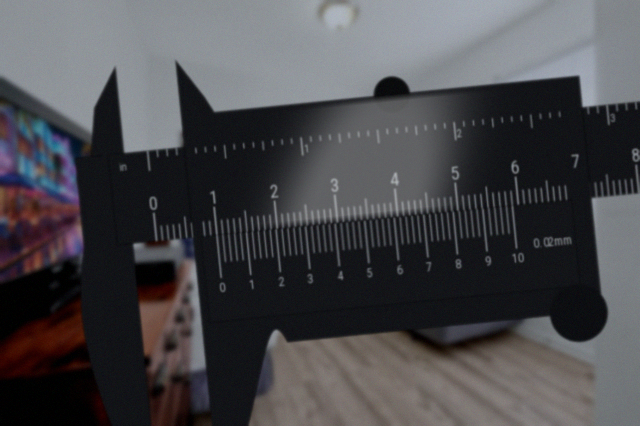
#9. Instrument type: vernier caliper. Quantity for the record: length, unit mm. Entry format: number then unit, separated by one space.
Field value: 10.0 mm
